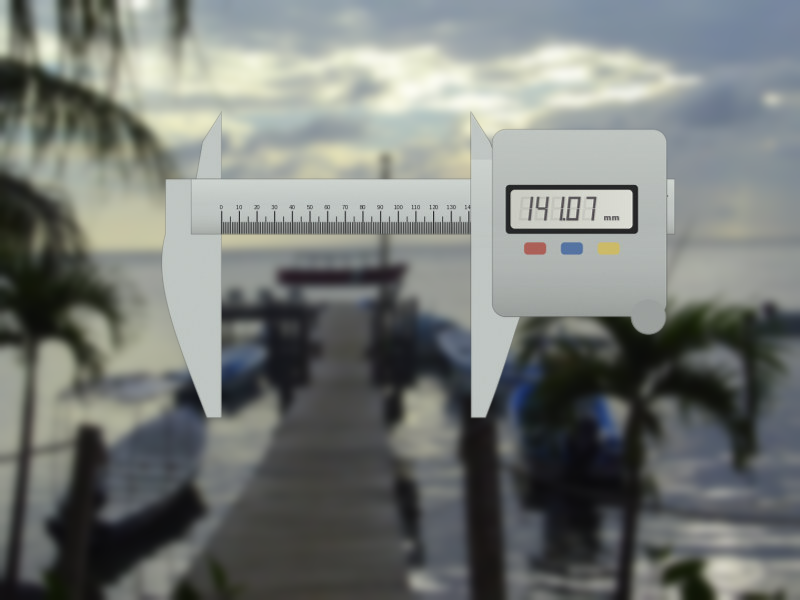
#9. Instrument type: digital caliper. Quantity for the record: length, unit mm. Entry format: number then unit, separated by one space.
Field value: 141.07 mm
